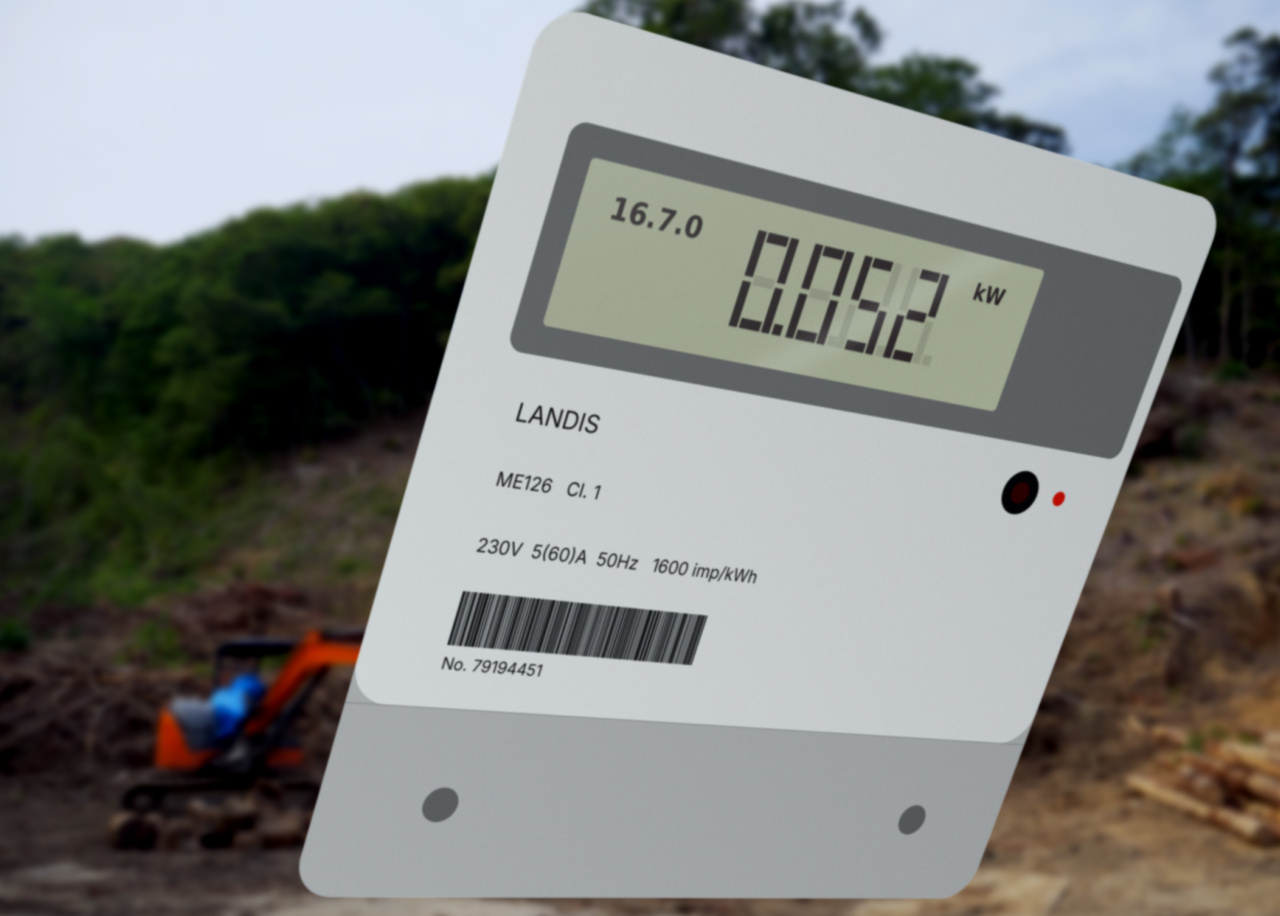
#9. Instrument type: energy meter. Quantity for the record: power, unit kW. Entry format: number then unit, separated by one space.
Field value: 0.052 kW
